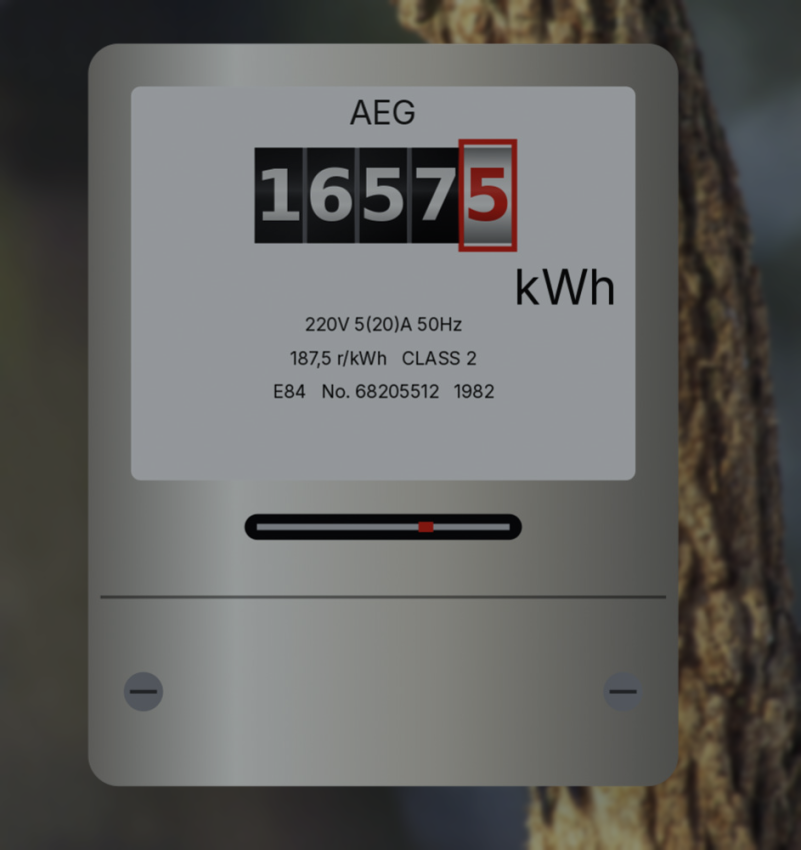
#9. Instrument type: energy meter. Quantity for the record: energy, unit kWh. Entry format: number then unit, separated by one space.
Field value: 1657.5 kWh
